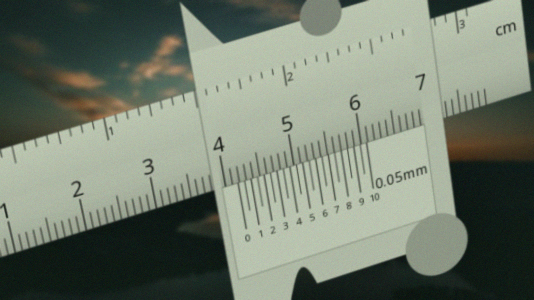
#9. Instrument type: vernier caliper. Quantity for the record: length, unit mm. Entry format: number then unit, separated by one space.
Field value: 41.8 mm
